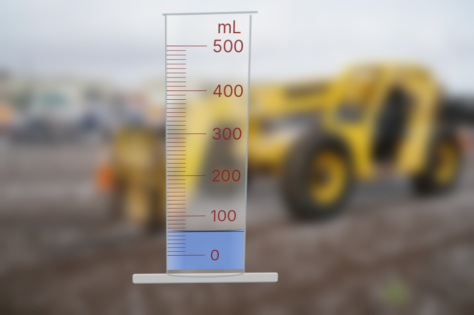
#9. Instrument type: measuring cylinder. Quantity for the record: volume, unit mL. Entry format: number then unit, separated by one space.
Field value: 60 mL
